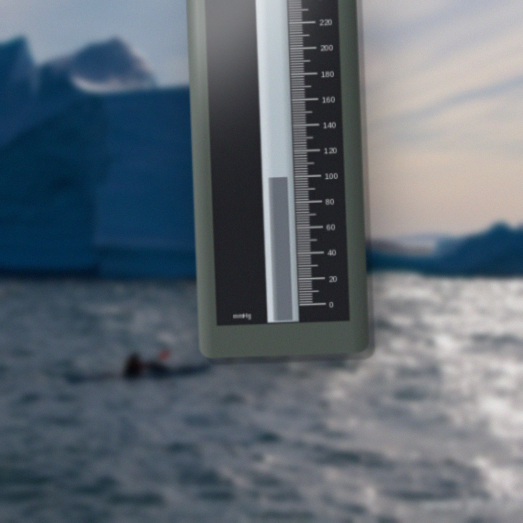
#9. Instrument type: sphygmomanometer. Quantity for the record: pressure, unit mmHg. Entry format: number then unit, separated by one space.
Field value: 100 mmHg
